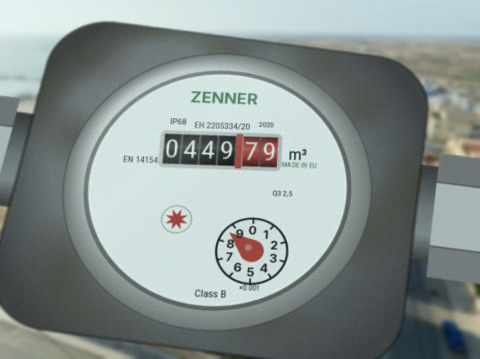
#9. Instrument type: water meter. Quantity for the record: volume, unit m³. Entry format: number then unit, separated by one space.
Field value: 449.798 m³
